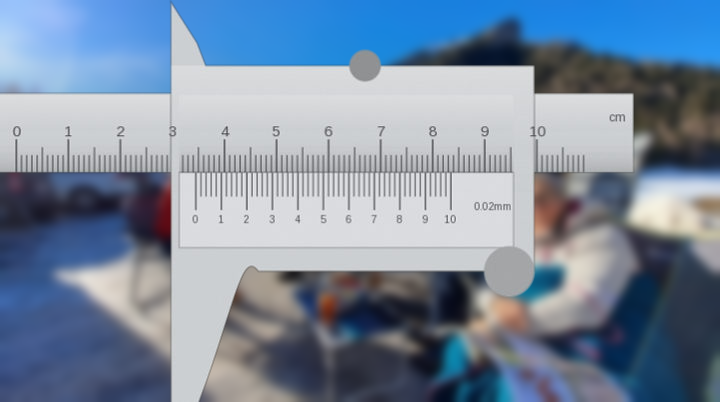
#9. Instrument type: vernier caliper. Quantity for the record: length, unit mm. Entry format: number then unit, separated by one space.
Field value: 34.5 mm
